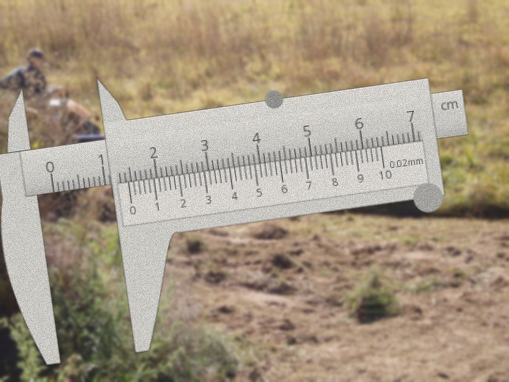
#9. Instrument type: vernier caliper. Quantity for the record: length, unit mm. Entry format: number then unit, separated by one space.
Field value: 14.5 mm
